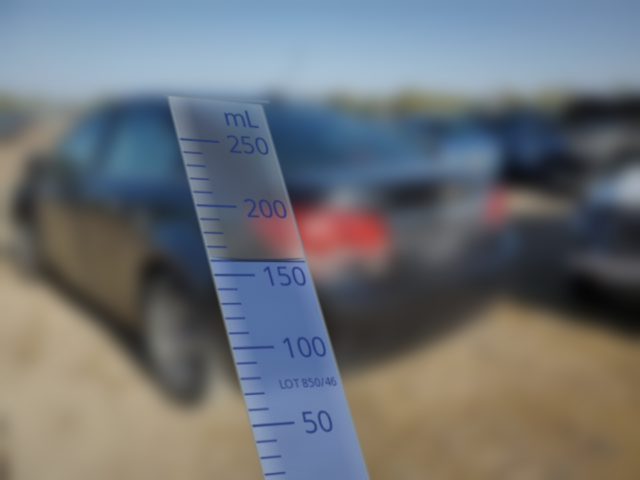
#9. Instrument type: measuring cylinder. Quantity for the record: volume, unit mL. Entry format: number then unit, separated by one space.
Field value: 160 mL
